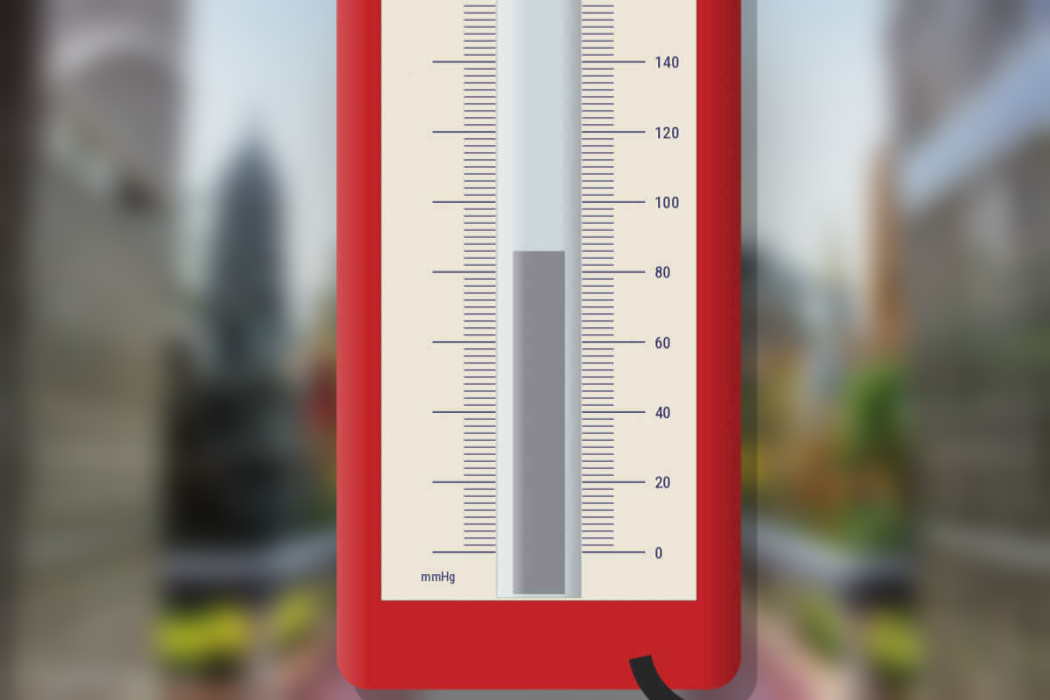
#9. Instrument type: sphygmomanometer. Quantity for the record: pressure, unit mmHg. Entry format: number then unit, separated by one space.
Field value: 86 mmHg
